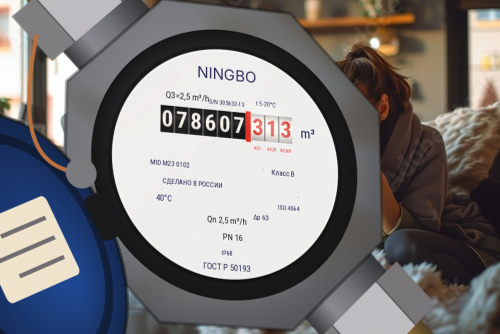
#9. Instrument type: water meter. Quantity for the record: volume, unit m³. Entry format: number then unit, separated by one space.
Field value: 78607.313 m³
